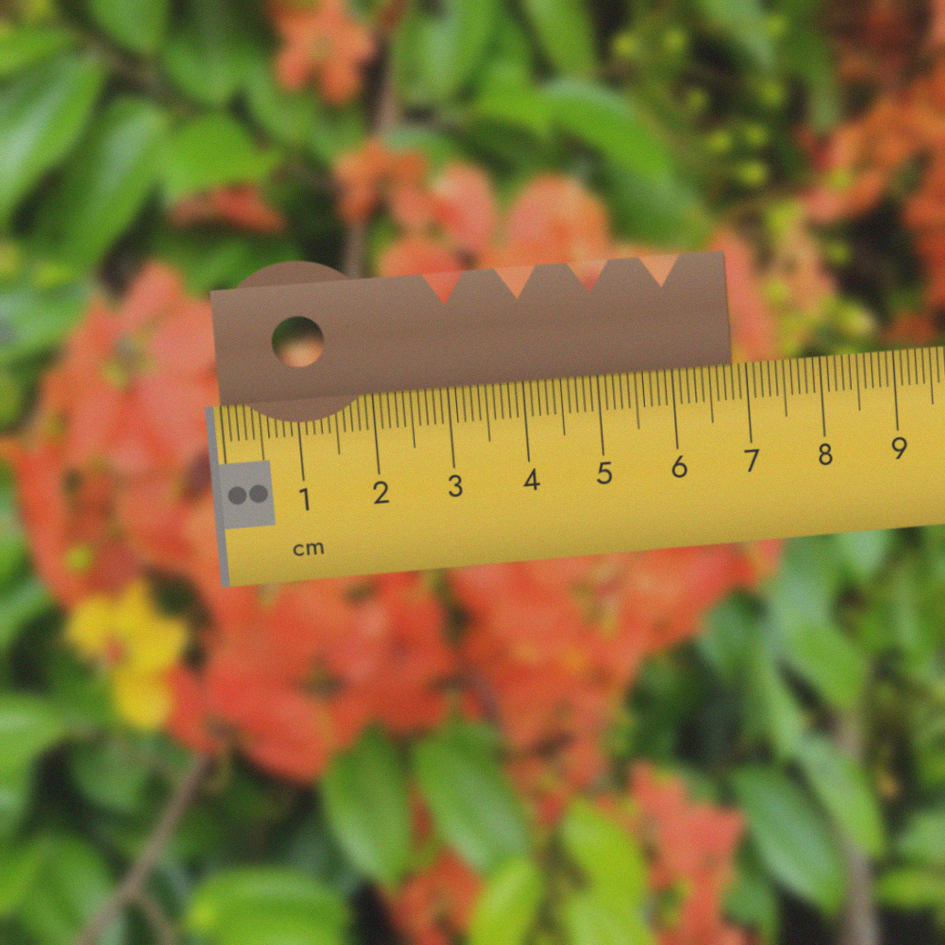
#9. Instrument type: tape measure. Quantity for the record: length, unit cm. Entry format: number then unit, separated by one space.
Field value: 6.8 cm
